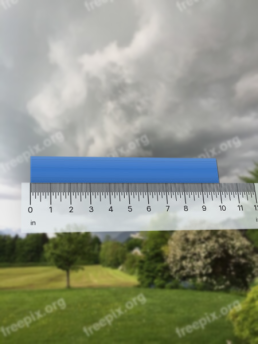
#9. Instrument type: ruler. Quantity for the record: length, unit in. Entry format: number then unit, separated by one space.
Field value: 10 in
